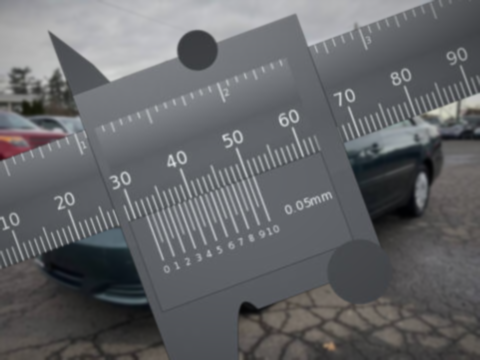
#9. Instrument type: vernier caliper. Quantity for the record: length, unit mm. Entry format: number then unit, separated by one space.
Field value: 32.0 mm
